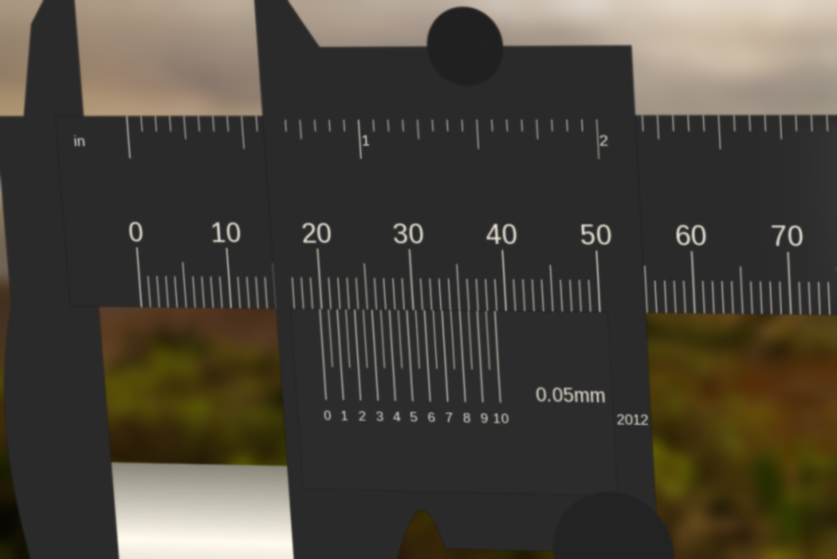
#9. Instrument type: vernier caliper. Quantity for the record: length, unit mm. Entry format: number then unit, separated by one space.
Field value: 19.8 mm
